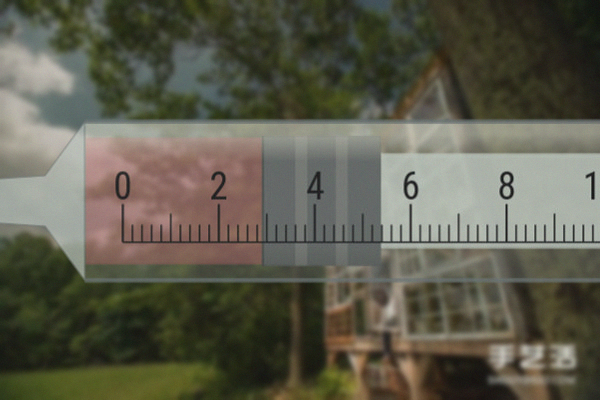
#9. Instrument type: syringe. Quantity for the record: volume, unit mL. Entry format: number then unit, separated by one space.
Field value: 2.9 mL
